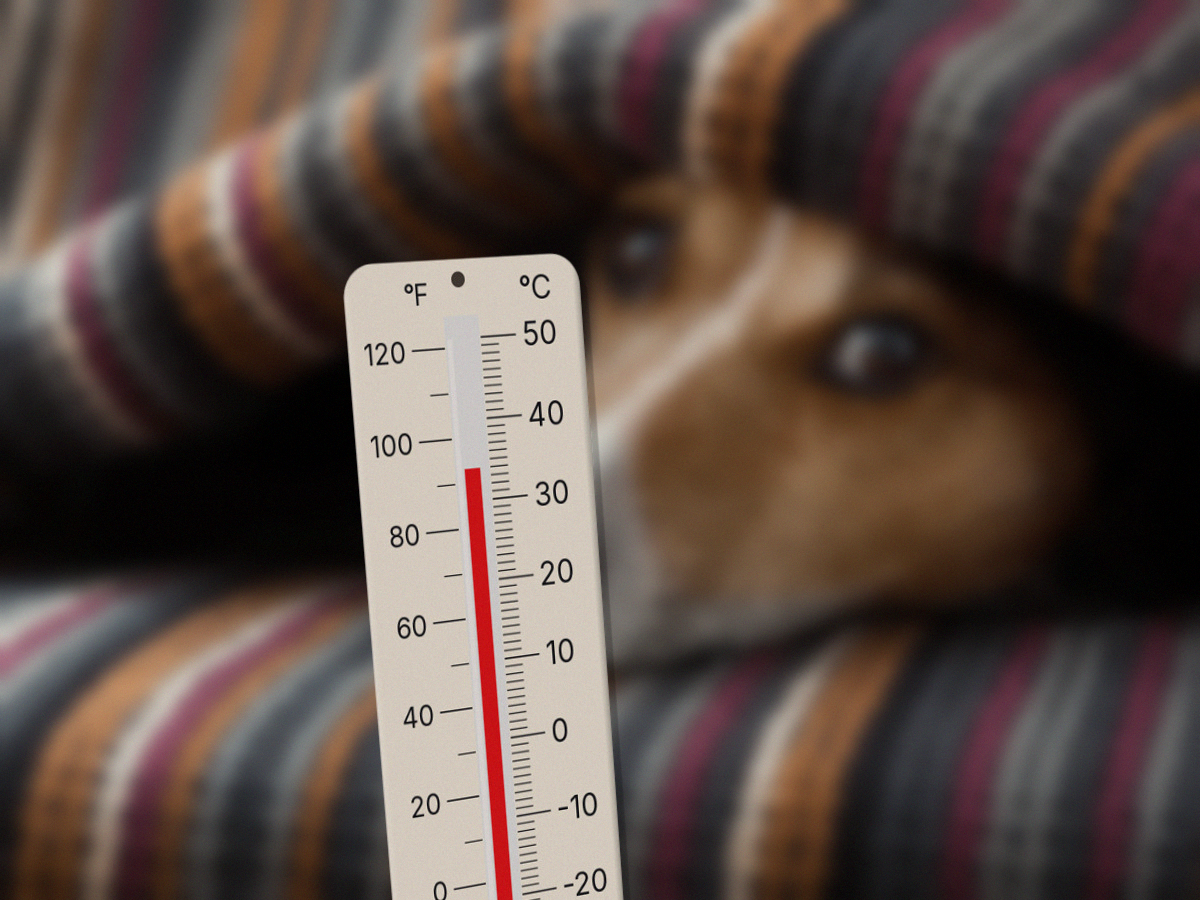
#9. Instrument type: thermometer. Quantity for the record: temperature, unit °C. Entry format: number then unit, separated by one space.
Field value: 34 °C
